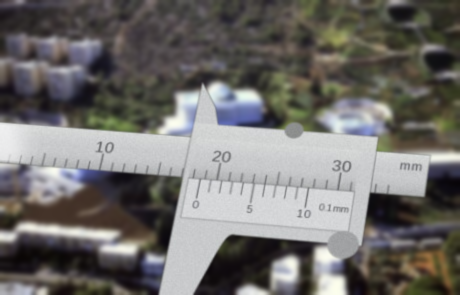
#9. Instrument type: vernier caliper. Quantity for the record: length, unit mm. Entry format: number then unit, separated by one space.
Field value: 18.6 mm
